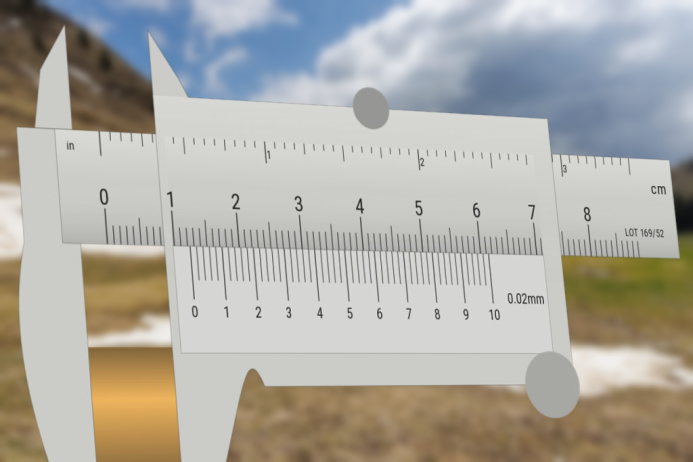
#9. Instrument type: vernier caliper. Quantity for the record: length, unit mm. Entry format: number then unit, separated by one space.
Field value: 12.4 mm
